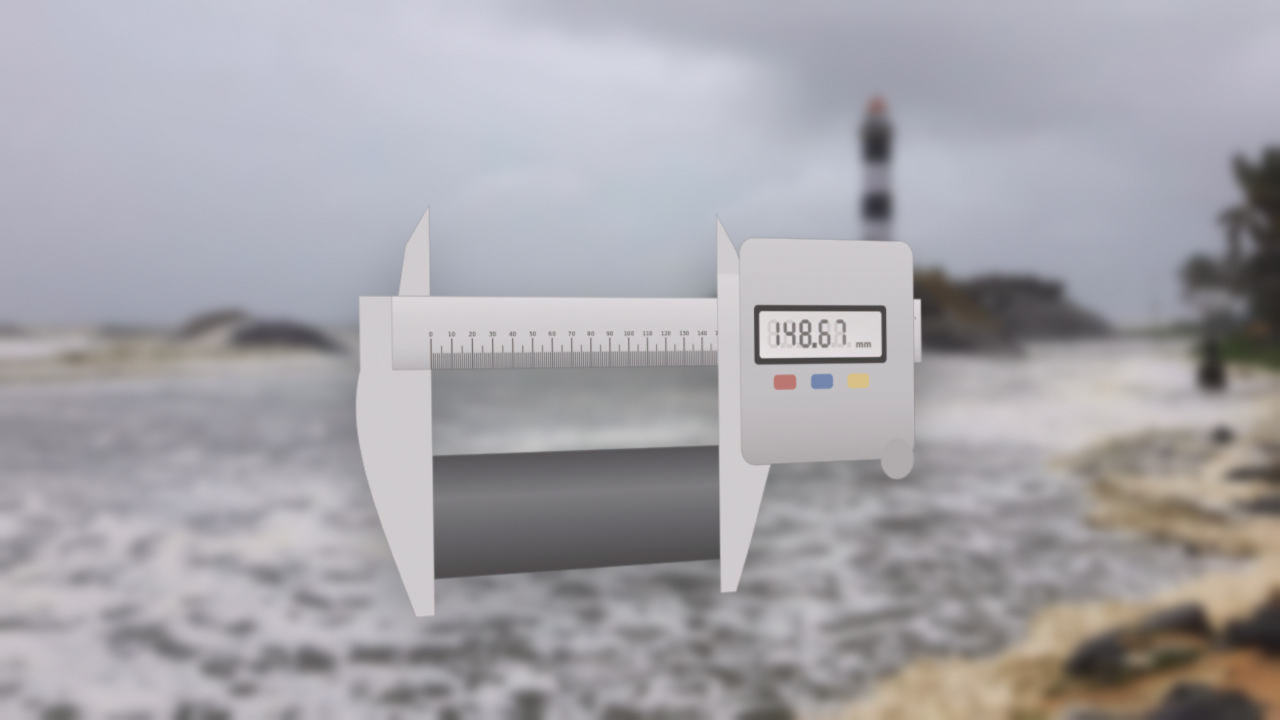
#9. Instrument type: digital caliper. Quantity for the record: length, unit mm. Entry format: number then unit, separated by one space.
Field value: 148.67 mm
